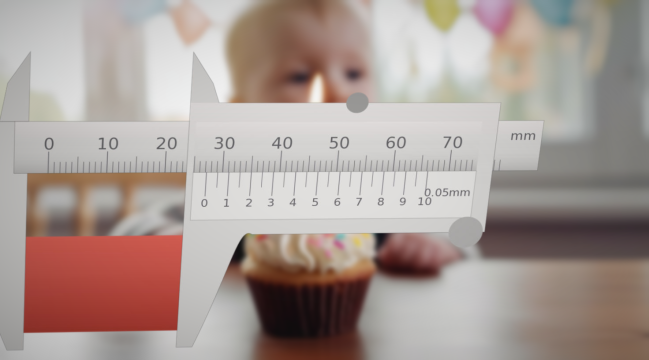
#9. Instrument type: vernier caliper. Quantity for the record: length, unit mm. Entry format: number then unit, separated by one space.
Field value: 27.2 mm
